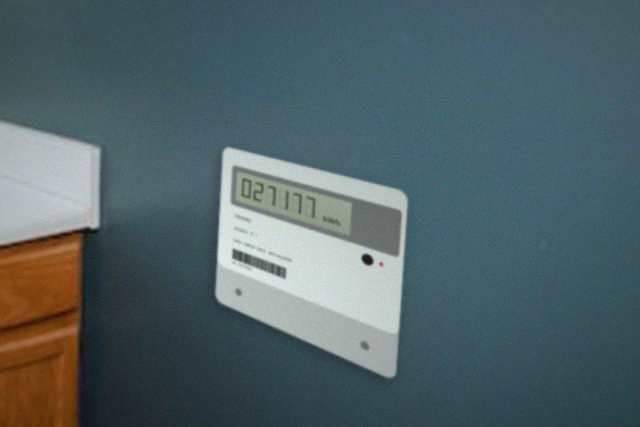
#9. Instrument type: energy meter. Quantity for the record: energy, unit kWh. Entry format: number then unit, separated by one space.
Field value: 27177 kWh
